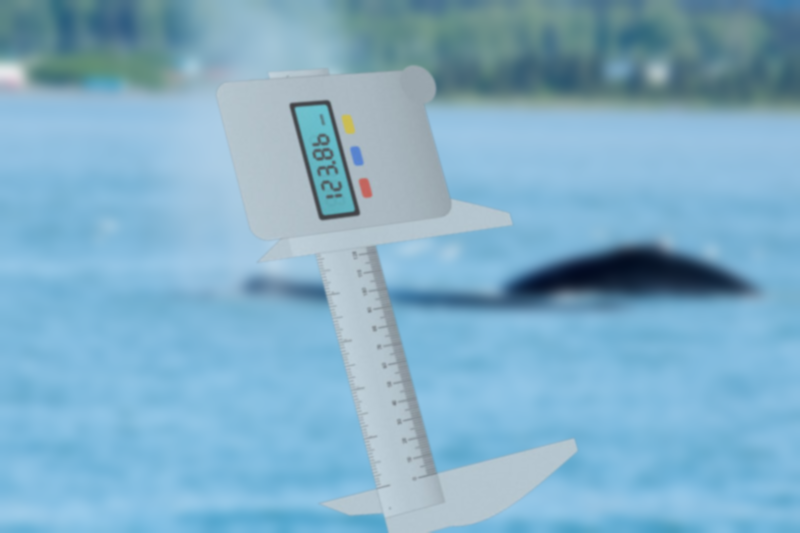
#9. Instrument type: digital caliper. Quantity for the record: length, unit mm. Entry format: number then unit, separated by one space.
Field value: 123.86 mm
